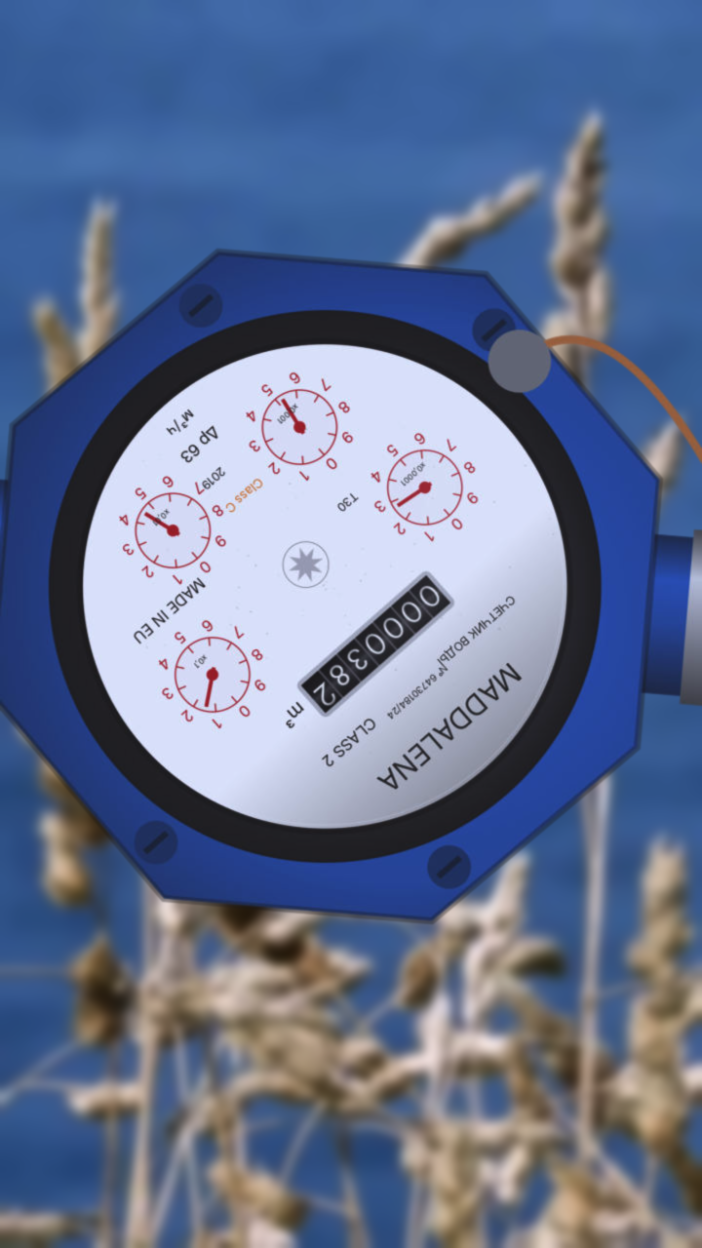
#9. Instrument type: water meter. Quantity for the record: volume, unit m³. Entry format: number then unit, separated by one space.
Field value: 382.1452 m³
